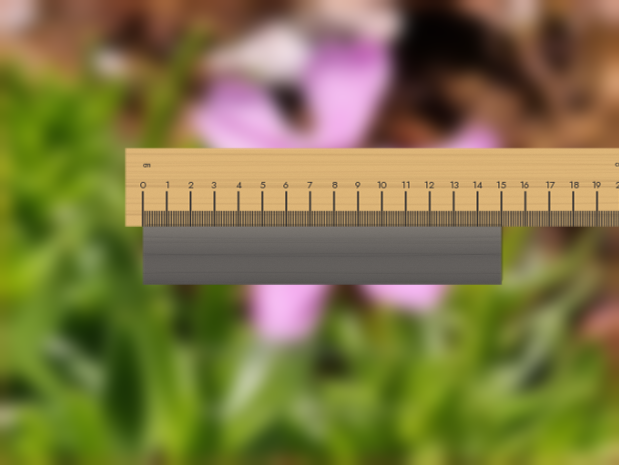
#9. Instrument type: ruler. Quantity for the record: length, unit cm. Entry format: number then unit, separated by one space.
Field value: 15 cm
